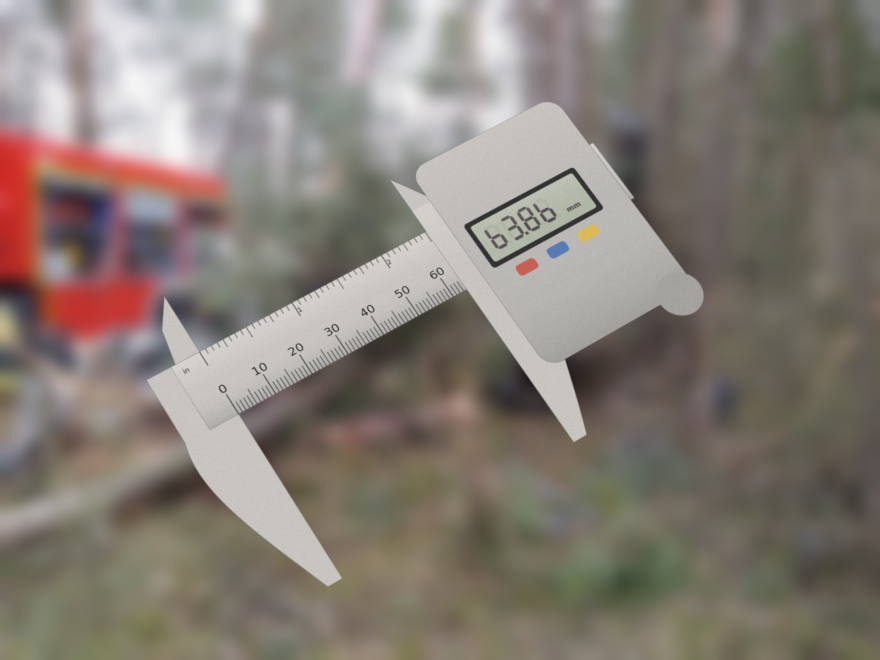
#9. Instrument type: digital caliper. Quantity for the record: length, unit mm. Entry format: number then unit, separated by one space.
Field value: 63.86 mm
